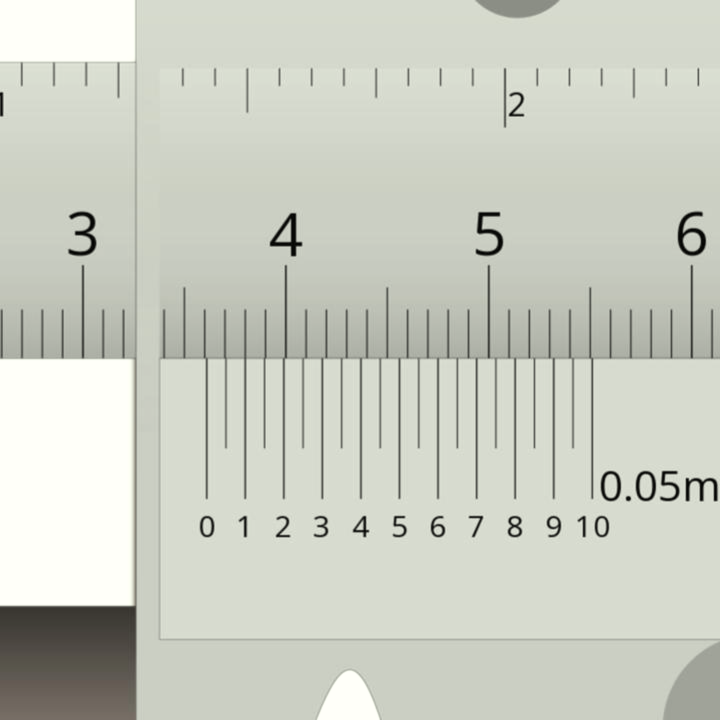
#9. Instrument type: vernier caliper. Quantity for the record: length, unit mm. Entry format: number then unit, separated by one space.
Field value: 36.1 mm
